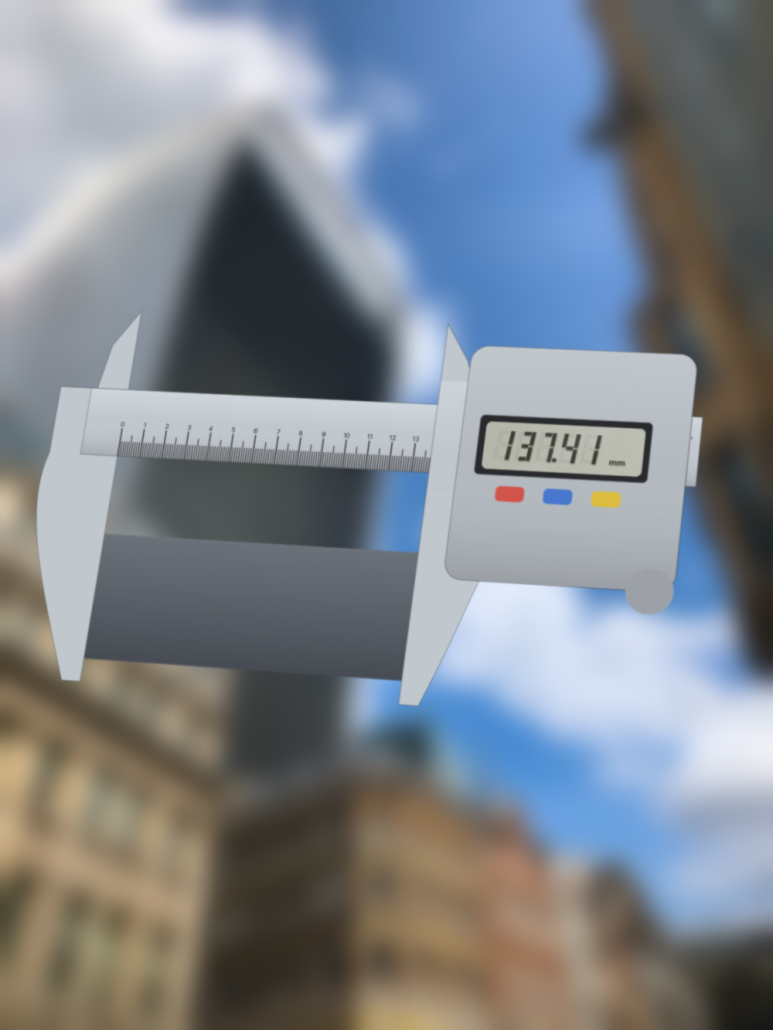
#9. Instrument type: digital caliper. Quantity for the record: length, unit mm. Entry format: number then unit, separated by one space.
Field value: 137.41 mm
